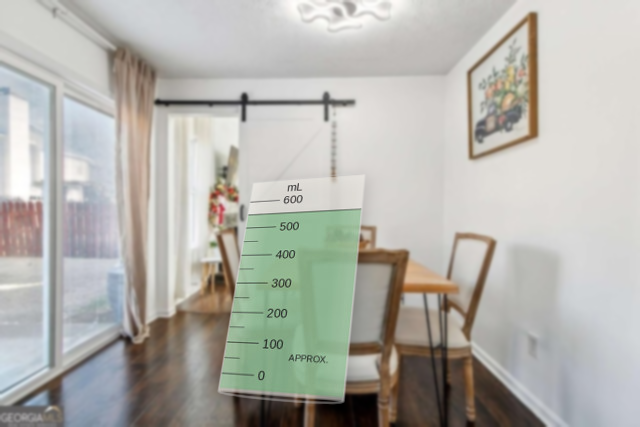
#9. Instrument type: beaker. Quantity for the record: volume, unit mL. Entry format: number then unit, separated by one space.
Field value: 550 mL
